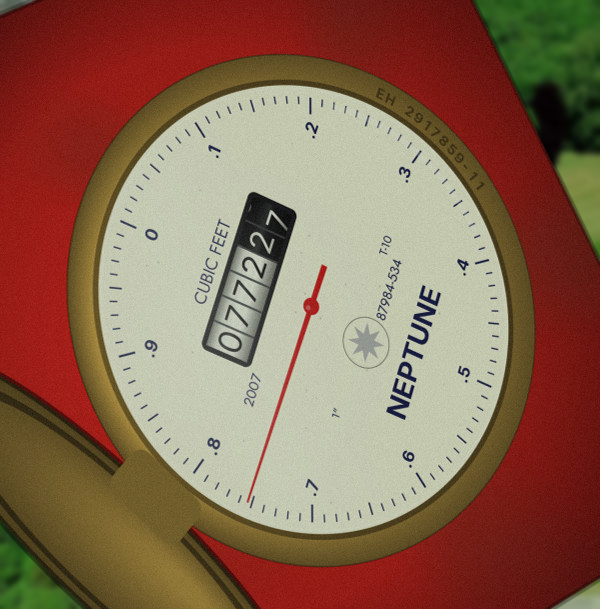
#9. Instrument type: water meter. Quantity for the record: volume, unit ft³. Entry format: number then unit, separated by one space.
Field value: 77226.75 ft³
